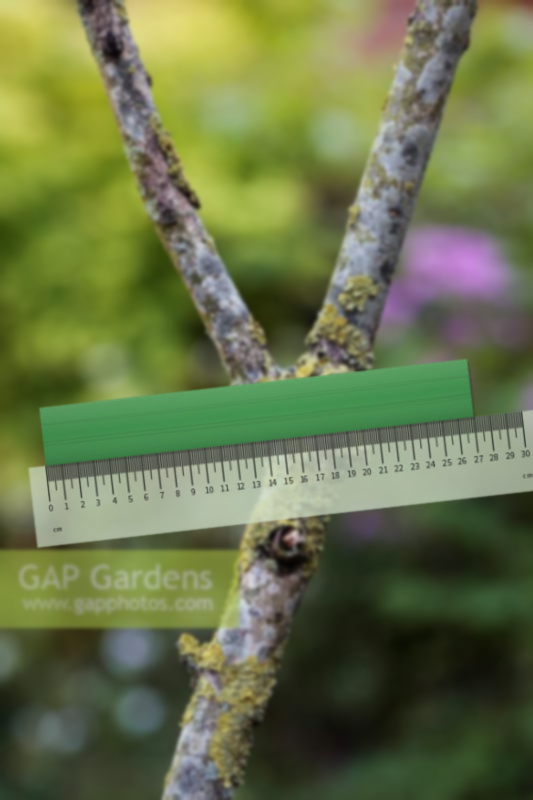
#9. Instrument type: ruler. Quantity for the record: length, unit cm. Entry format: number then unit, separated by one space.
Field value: 27 cm
